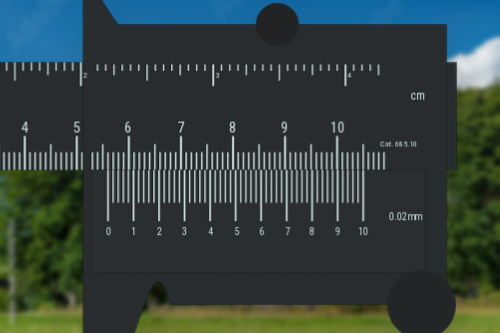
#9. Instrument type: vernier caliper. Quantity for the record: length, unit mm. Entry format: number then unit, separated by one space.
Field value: 56.0 mm
